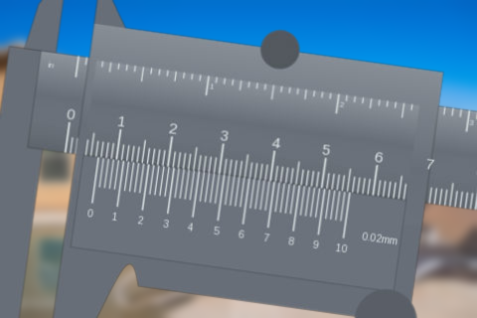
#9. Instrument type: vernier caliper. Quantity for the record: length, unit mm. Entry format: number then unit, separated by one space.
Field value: 6.5 mm
